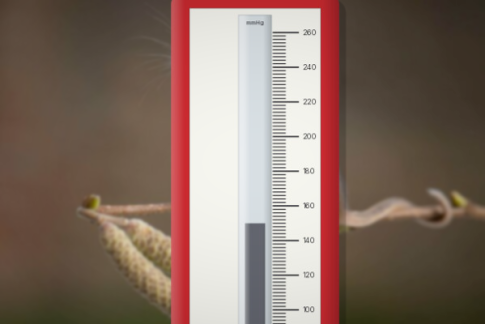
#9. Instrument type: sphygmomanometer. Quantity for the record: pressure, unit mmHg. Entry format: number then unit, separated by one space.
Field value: 150 mmHg
